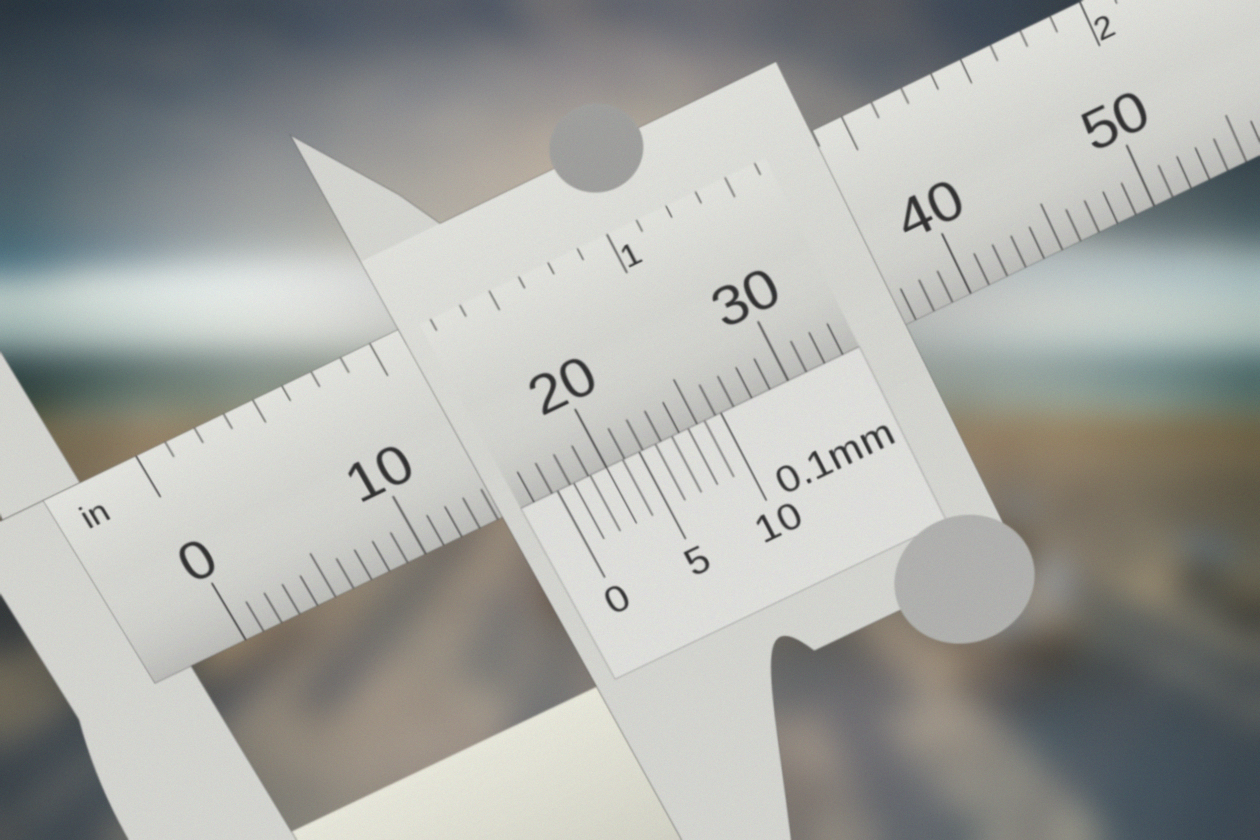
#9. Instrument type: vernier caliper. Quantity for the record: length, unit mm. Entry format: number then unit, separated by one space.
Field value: 17.3 mm
